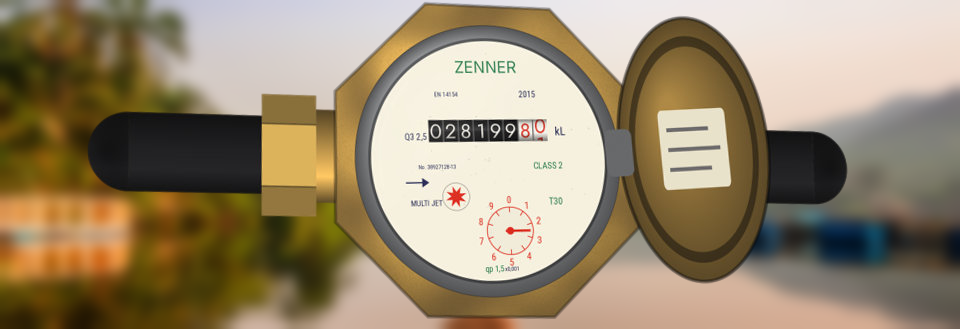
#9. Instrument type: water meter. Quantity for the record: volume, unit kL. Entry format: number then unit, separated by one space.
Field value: 28199.802 kL
